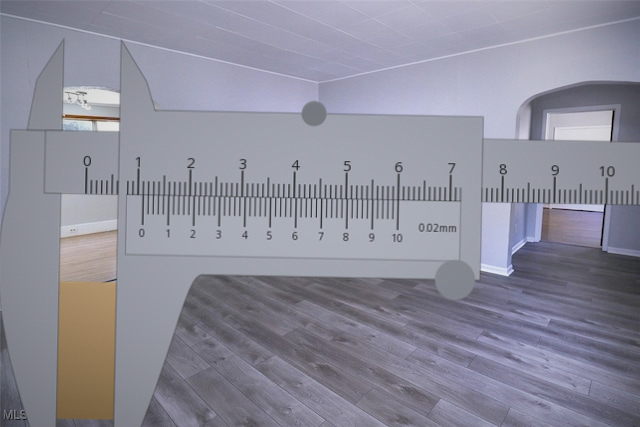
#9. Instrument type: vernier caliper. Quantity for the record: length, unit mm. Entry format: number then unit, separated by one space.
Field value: 11.0 mm
